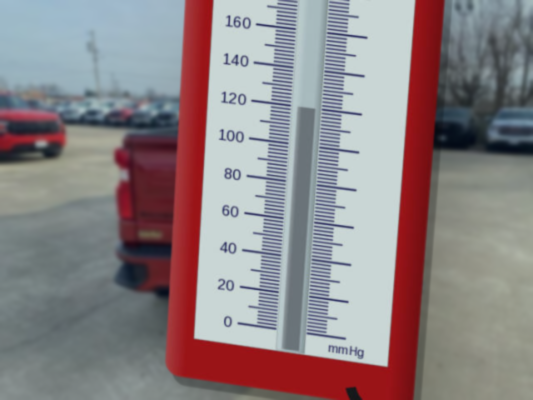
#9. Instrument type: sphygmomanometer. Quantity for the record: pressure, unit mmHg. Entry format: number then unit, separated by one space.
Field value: 120 mmHg
